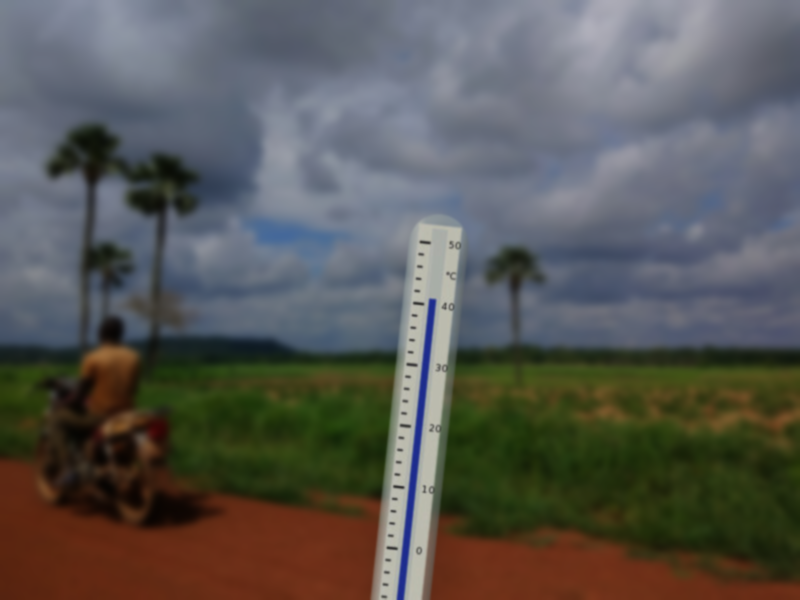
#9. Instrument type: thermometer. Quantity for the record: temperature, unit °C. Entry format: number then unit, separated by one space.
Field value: 41 °C
